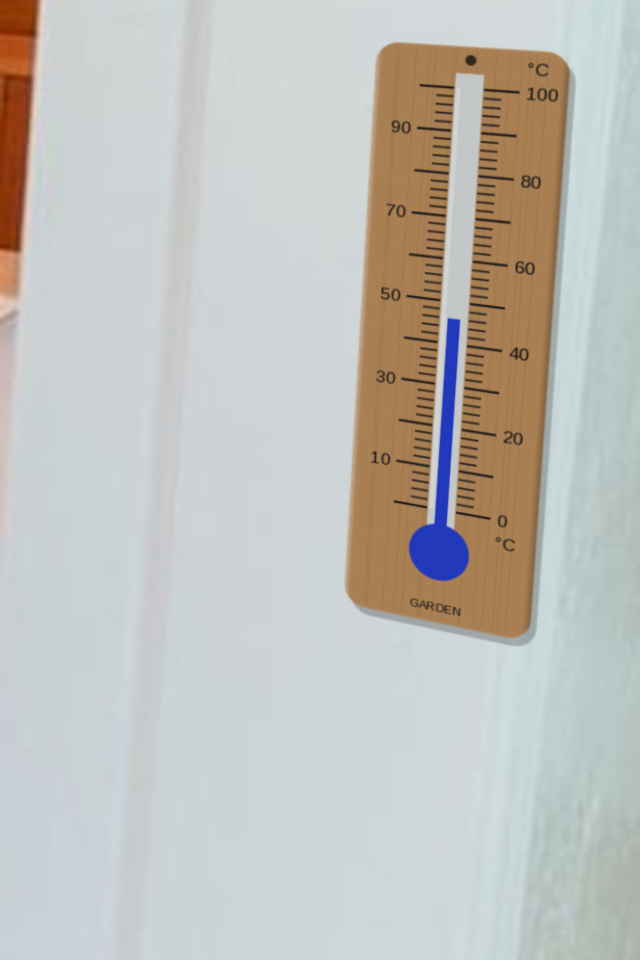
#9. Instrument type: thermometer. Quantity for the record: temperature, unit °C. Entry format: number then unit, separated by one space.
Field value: 46 °C
